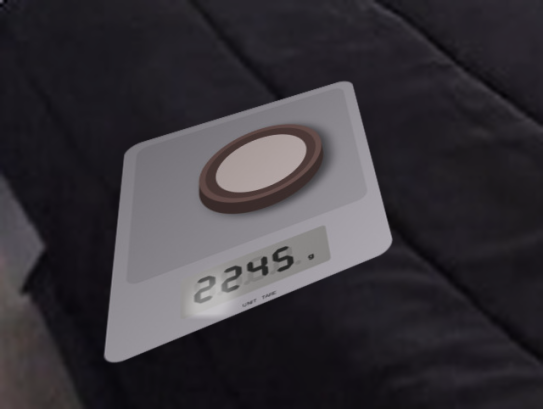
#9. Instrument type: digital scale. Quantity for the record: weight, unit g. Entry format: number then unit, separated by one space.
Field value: 2245 g
